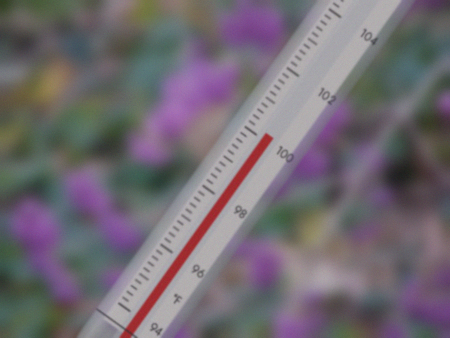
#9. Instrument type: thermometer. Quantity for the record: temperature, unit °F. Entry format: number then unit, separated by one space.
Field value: 100.2 °F
